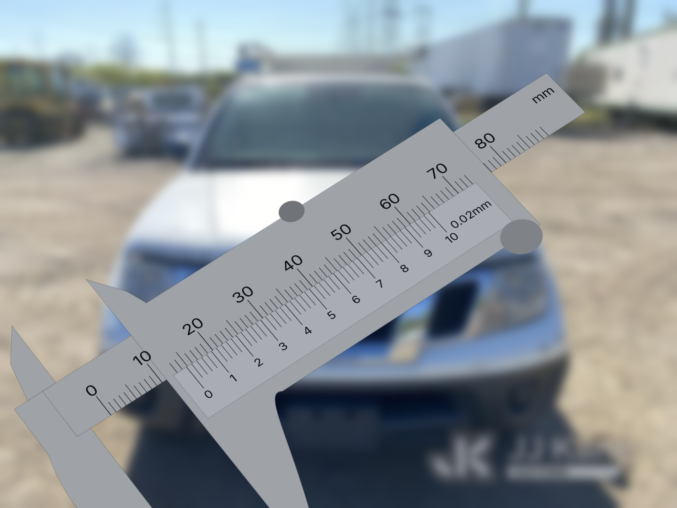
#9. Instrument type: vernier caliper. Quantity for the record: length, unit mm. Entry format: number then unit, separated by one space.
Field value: 14.8 mm
